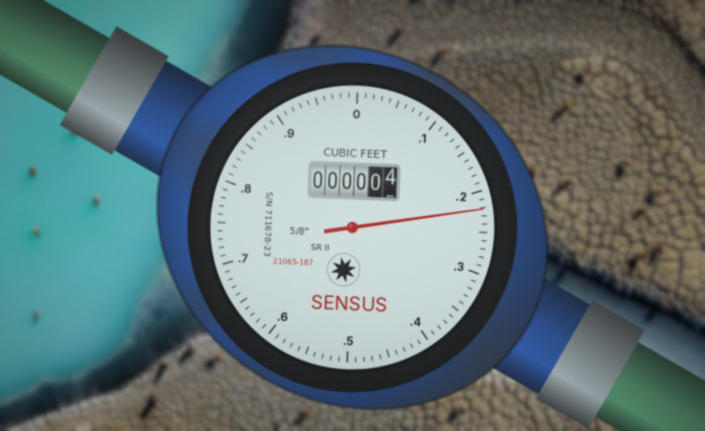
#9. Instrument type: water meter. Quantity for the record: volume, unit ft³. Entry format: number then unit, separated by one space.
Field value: 4.22 ft³
